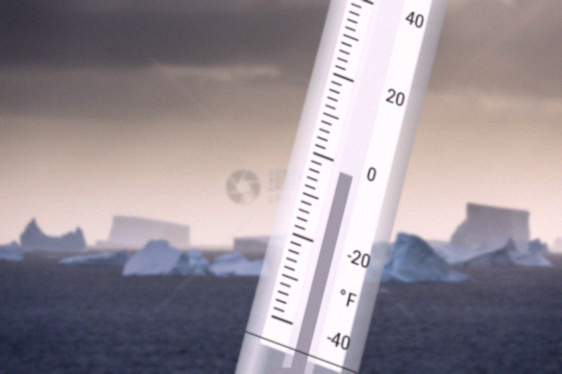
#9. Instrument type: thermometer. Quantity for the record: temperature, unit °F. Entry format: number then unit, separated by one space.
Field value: -2 °F
